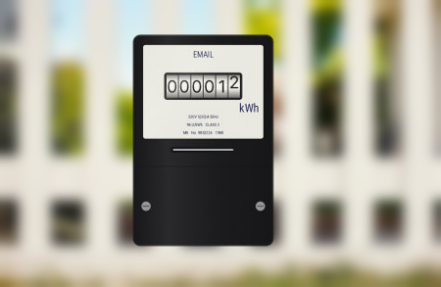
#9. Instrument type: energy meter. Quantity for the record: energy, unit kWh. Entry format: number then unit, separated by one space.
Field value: 12 kWh
